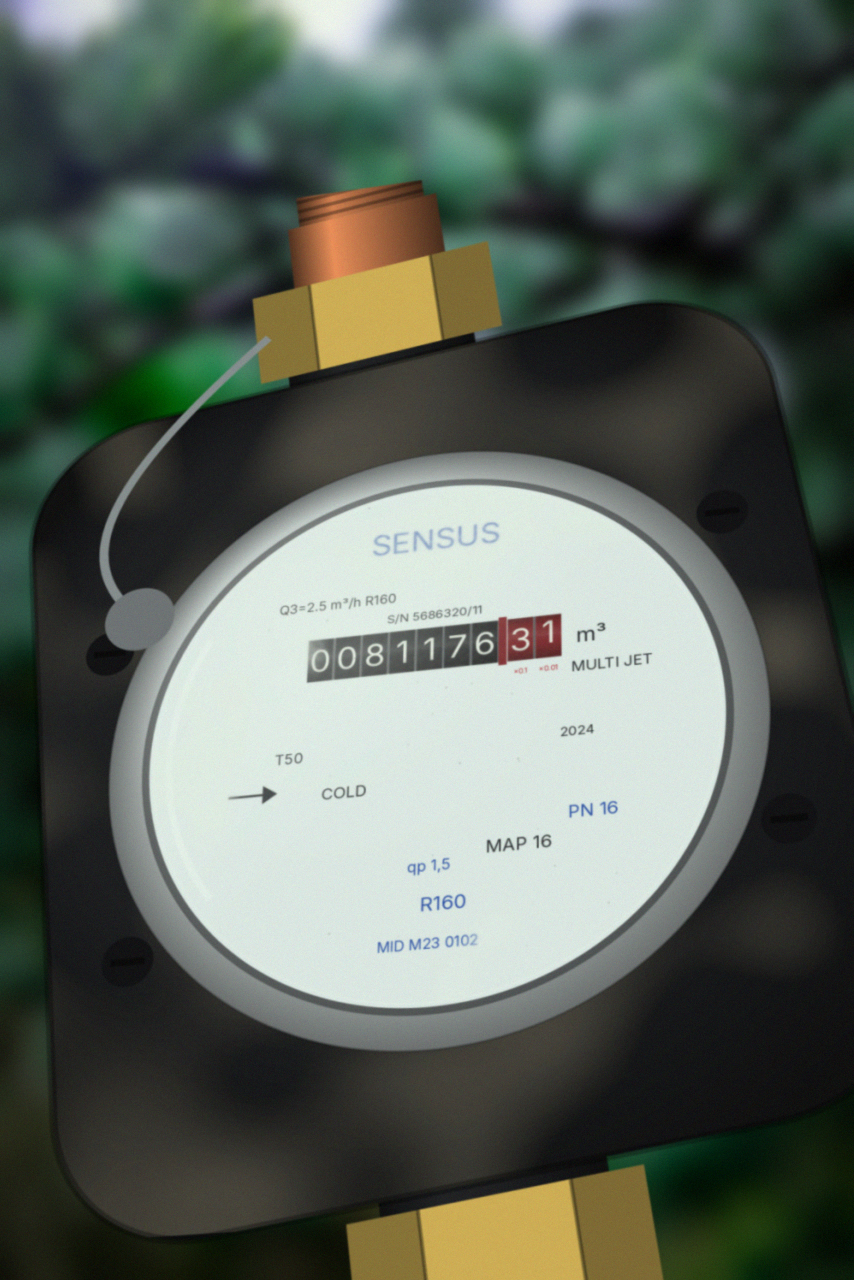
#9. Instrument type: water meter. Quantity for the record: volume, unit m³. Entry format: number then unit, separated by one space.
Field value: 81176.31 m³
